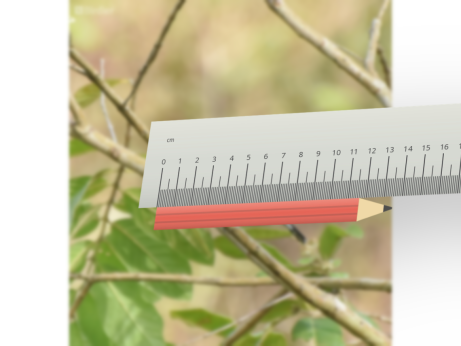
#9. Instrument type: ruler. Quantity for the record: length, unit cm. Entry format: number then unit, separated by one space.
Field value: 13.5 cm
